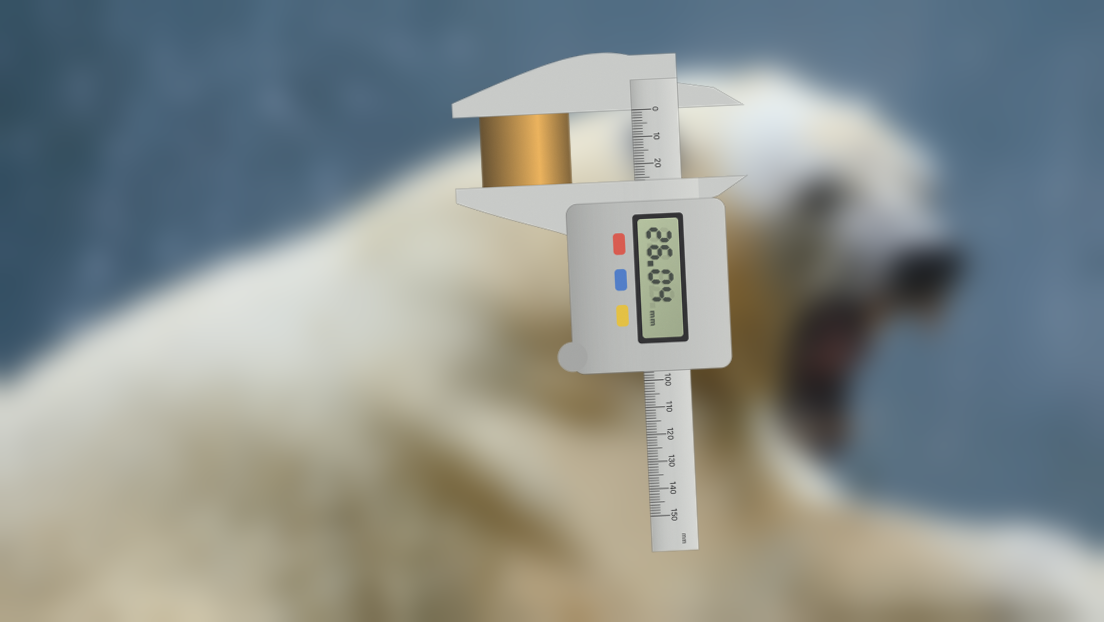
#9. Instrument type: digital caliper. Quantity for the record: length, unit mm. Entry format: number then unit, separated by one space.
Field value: 26.04 mm
